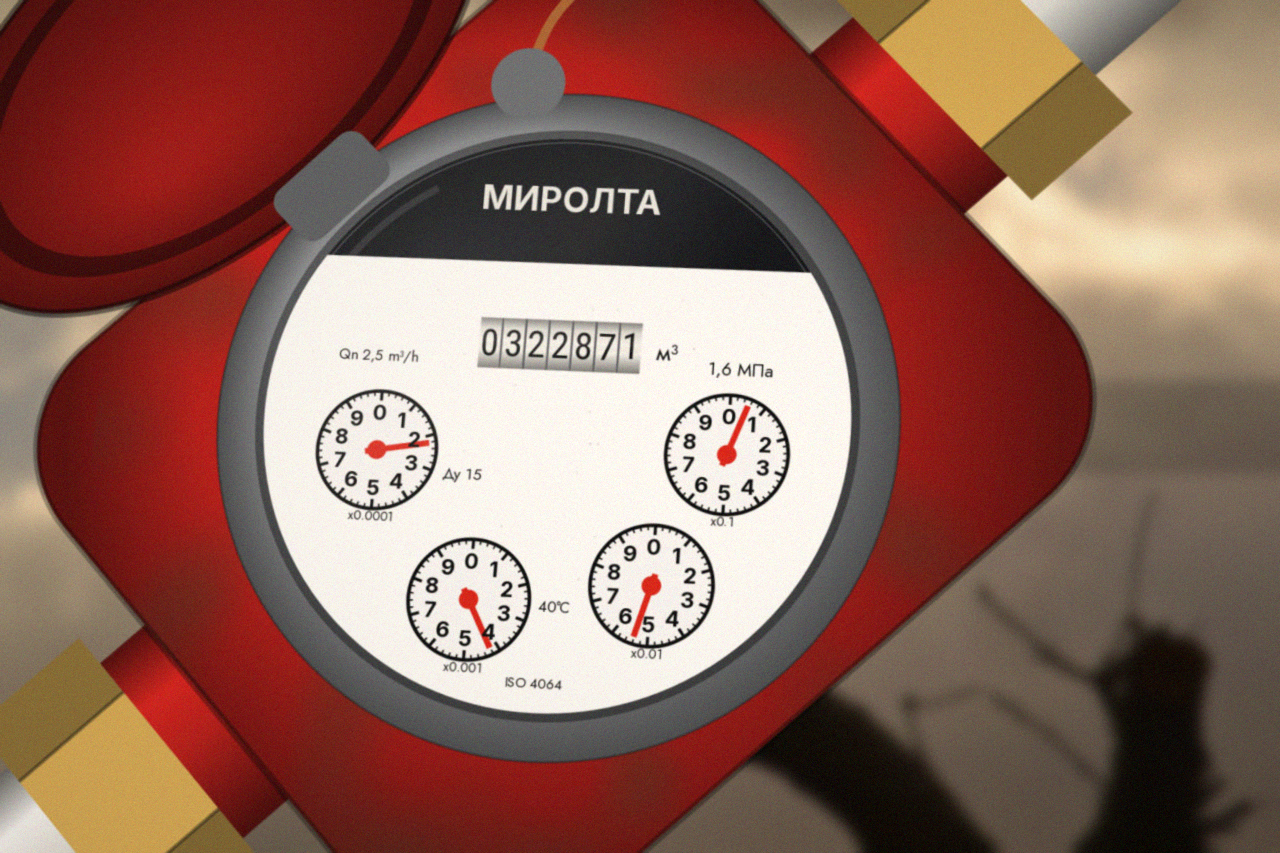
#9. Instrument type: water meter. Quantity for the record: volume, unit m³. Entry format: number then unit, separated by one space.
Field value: 322871.0542 m³
